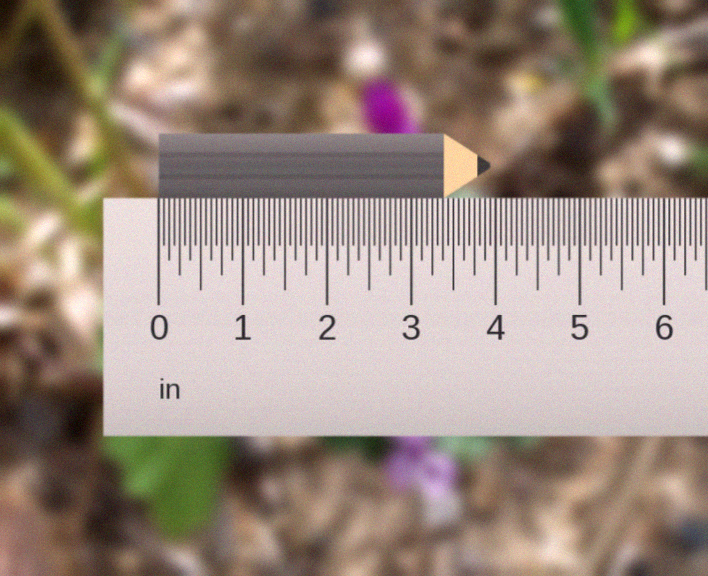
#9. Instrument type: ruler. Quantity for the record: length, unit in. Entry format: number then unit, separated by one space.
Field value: 3.9375 in
